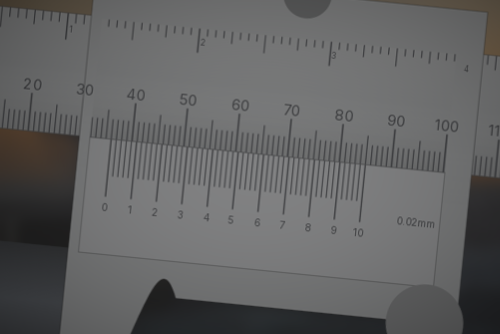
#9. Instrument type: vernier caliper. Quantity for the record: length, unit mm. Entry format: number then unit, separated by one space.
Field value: 36.0 mm
